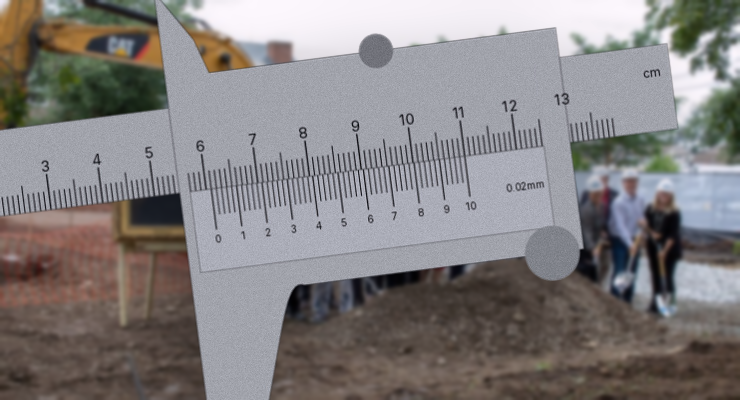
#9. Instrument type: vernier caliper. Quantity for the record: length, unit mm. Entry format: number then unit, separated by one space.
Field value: 61.0 mm
